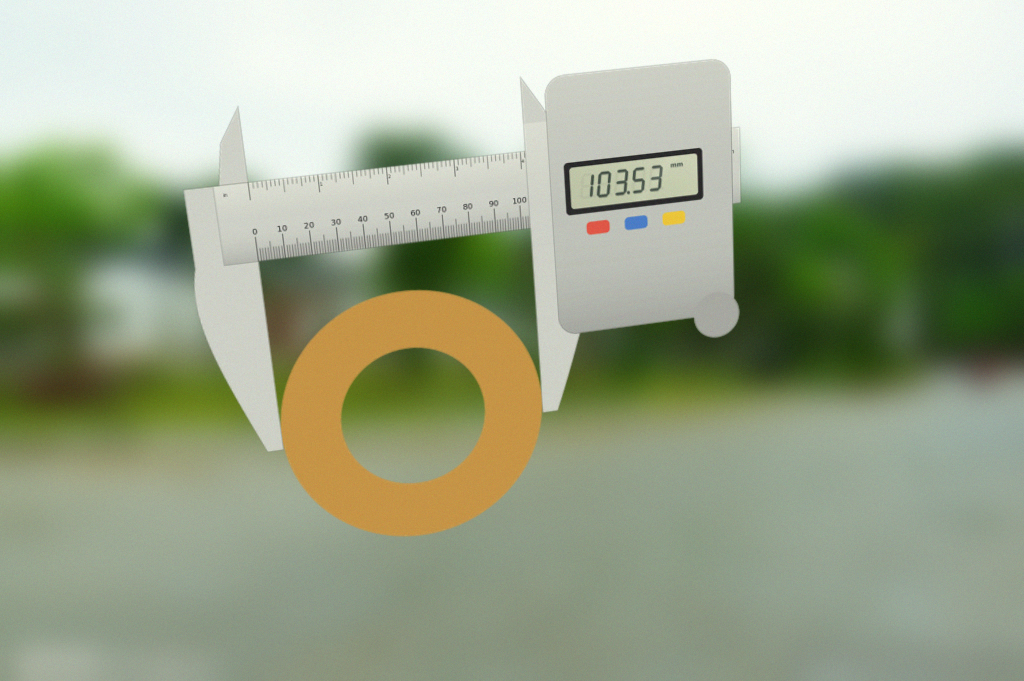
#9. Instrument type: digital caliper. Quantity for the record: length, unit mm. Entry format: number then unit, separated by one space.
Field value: 103.53 mm
